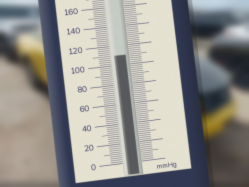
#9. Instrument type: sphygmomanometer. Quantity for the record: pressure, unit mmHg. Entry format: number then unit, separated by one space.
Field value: 110 mmHg
